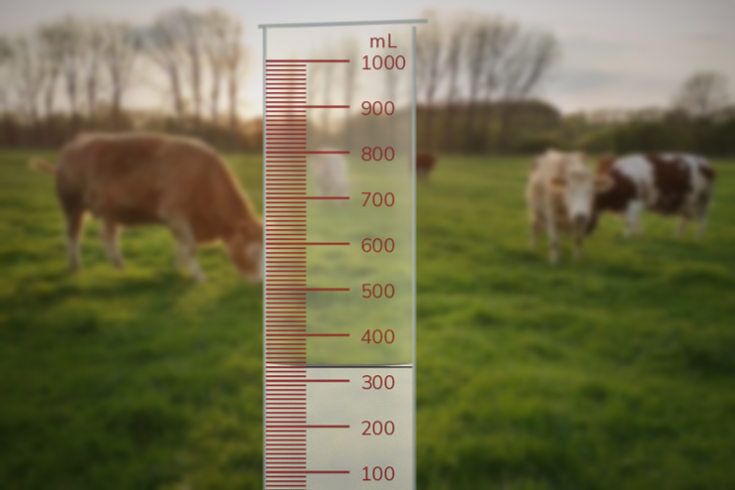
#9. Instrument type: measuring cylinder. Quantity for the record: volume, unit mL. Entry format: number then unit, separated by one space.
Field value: 330 mL
